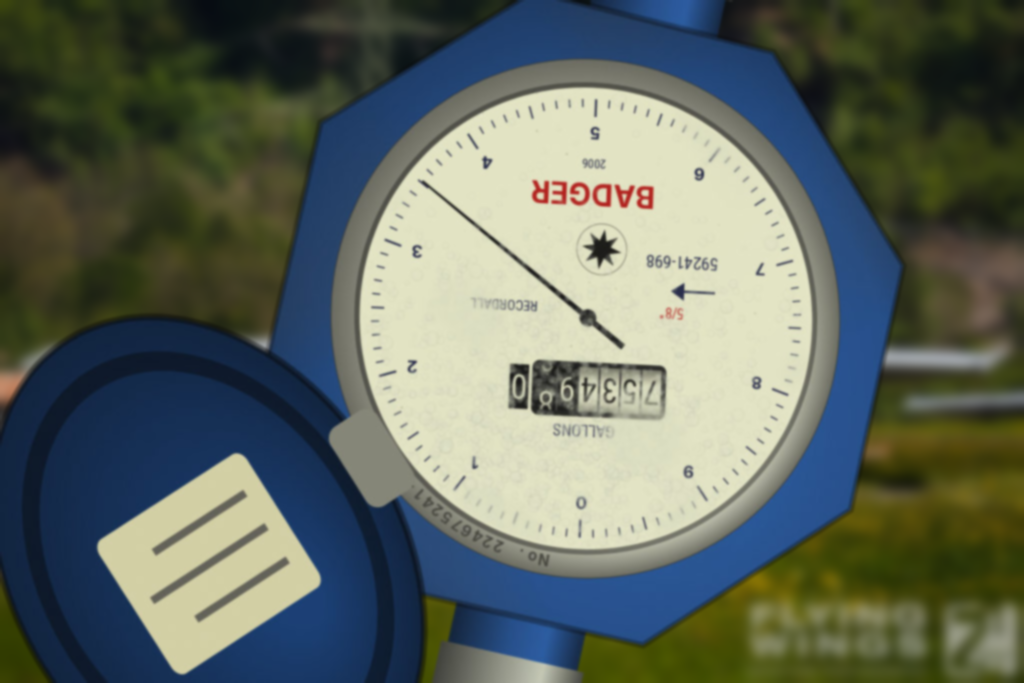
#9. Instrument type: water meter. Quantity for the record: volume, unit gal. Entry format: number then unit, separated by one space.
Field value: 7534983.5 gal
